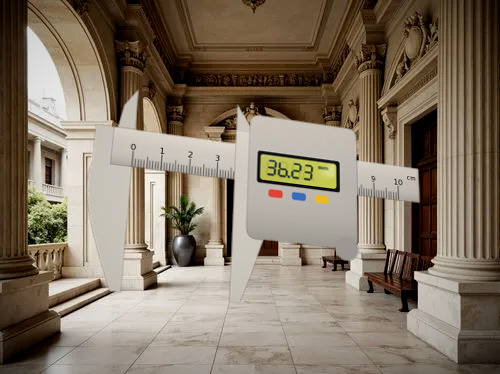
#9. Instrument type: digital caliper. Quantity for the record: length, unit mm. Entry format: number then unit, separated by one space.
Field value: 36.23 mm
